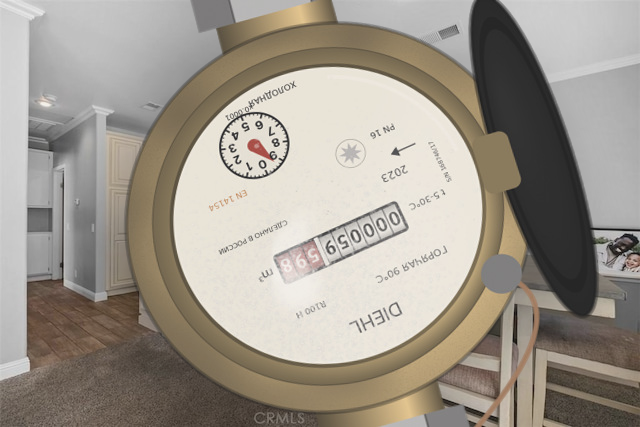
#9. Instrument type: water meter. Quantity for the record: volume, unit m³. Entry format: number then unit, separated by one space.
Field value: 59.5979 m³
